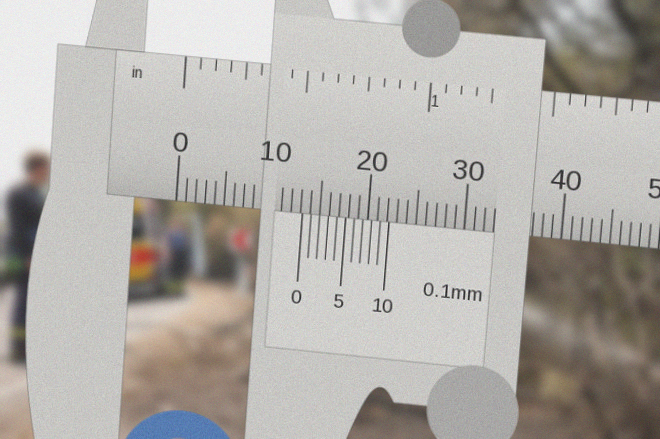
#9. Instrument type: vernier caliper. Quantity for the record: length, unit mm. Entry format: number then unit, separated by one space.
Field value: 13.2 mm
